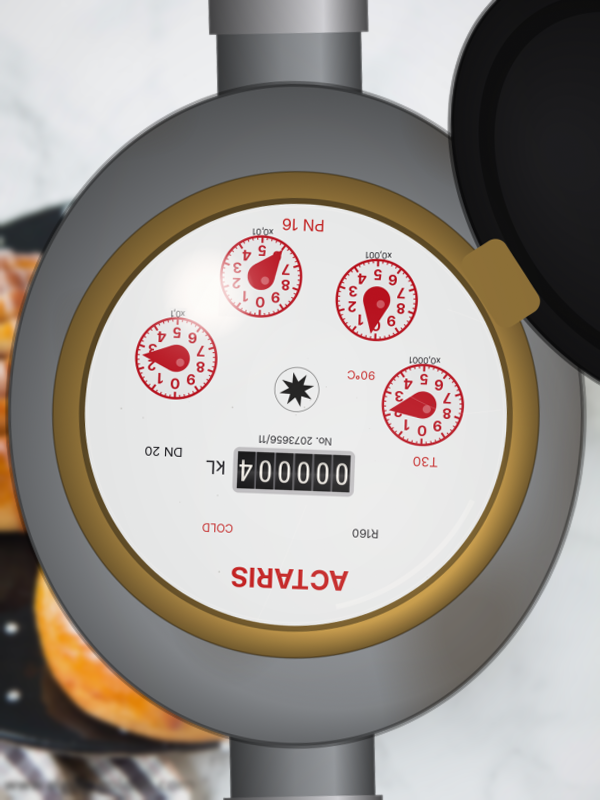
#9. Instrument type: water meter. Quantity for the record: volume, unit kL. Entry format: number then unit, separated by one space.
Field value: 4.2602 kL
